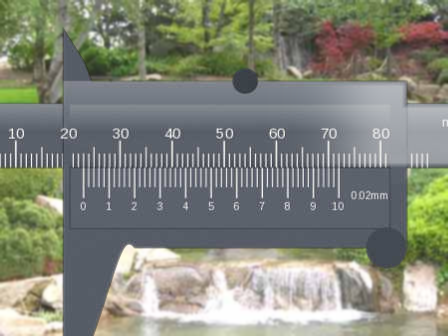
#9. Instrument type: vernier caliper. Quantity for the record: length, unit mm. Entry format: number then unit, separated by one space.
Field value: 23.0 mm
